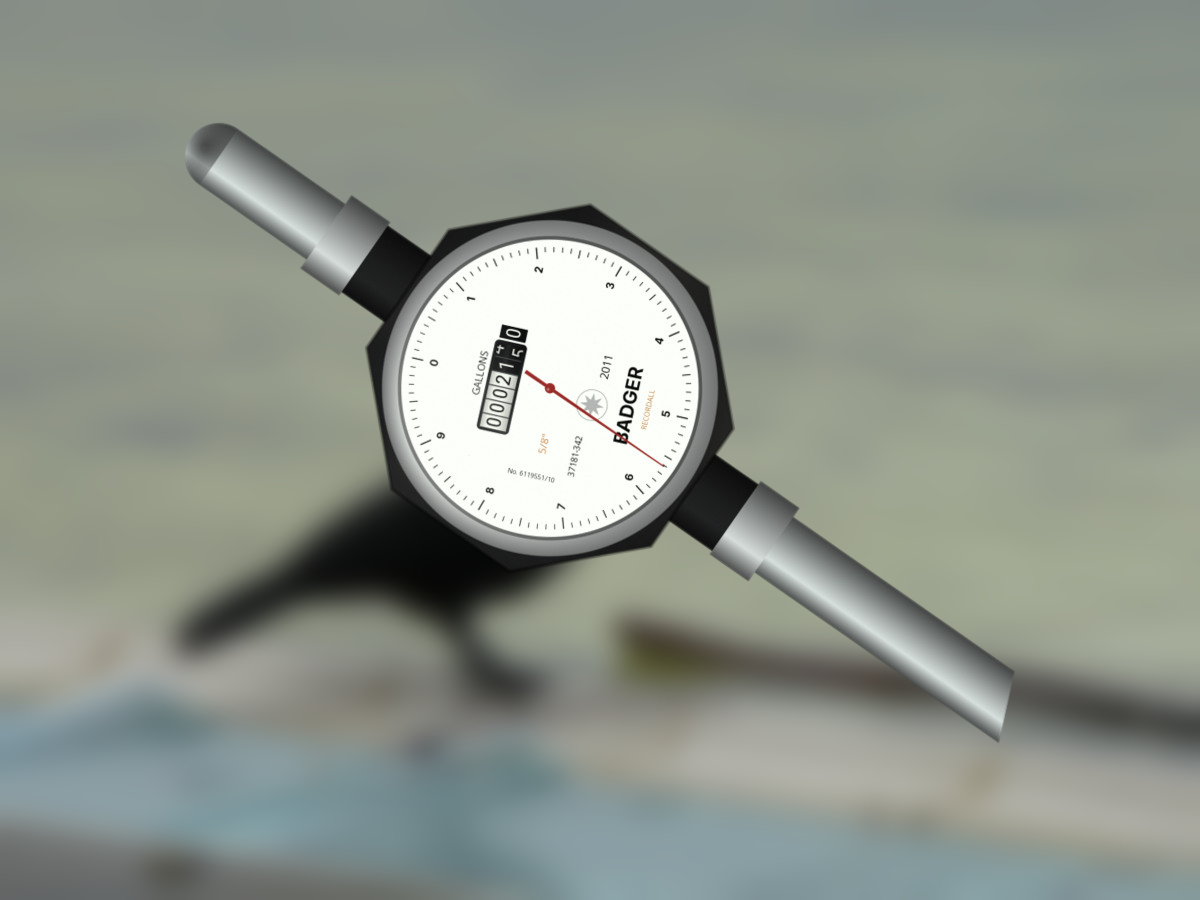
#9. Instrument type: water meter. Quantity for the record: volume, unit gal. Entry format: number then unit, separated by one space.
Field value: 2145.6 gal
